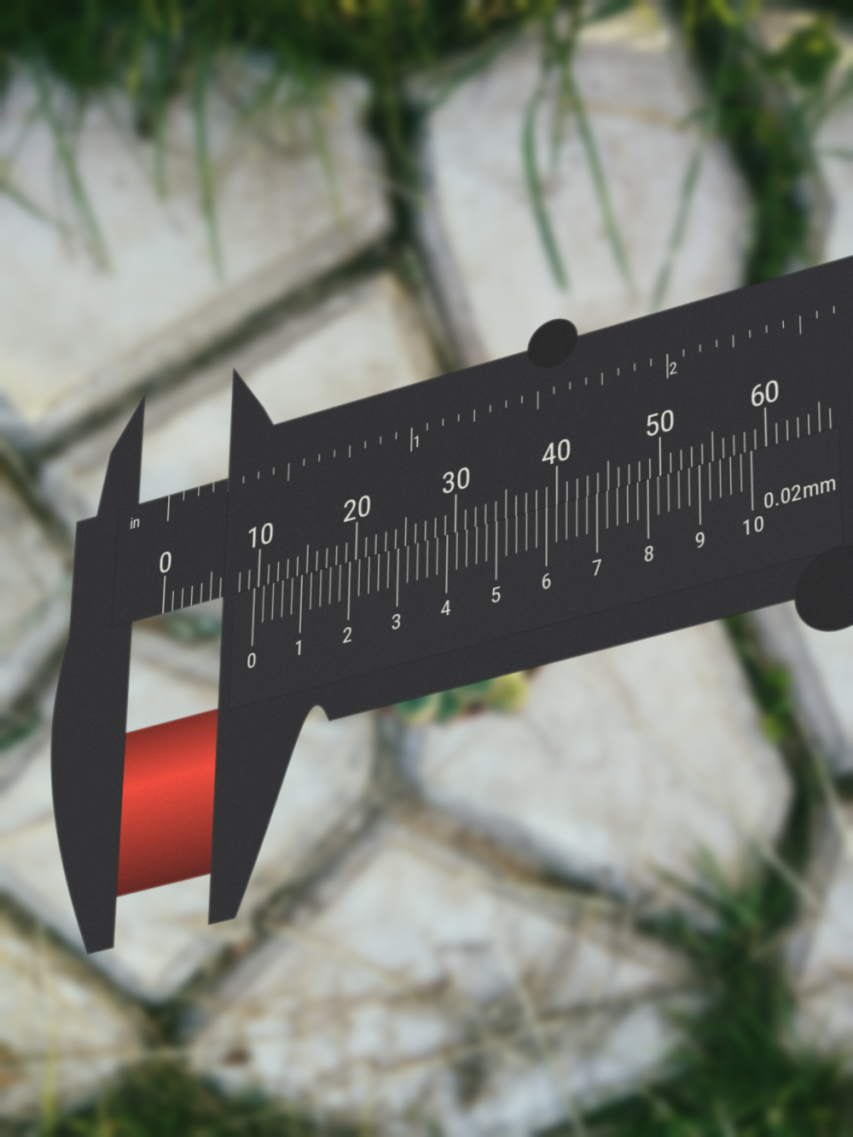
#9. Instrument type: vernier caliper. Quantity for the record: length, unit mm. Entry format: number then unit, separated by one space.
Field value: 9.6 mm
